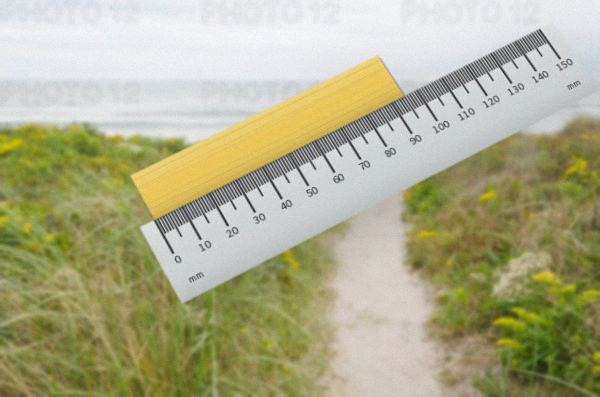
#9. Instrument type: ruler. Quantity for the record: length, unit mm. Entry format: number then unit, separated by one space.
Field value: 95 mm
